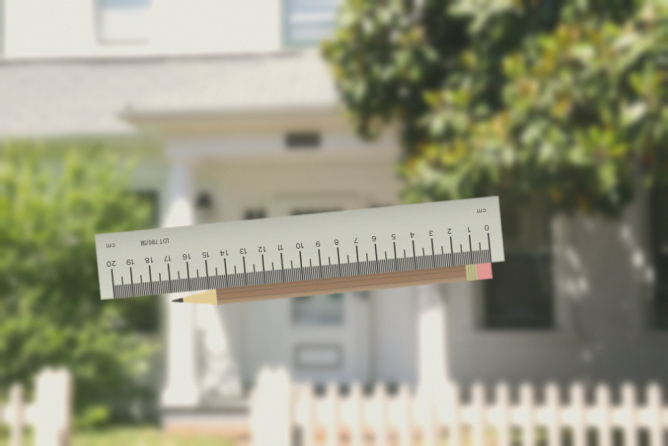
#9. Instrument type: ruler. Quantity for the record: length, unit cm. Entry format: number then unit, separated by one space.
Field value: 17 cm
